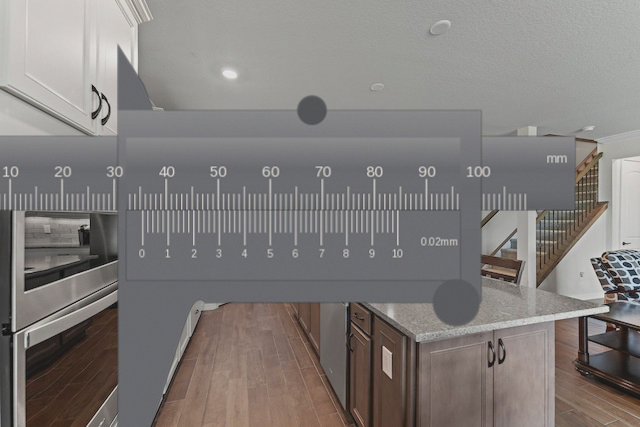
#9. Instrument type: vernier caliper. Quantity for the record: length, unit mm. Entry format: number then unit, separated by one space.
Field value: 35.5 mm
